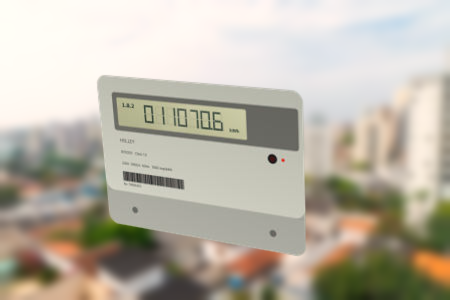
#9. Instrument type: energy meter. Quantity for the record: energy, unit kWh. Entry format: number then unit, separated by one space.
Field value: 11070.6 kWh
